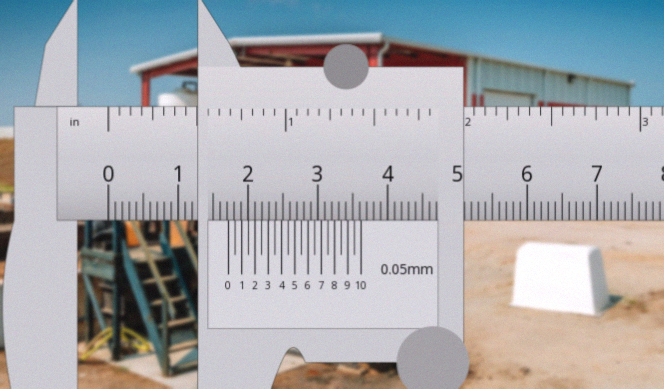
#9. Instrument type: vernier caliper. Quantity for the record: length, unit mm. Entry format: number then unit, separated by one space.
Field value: 17.2 mm
